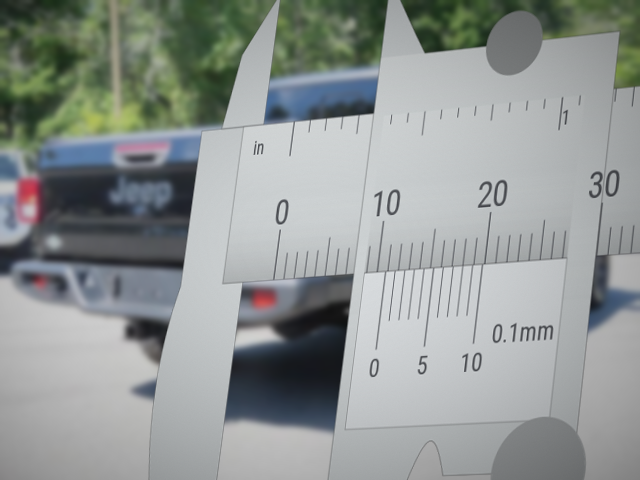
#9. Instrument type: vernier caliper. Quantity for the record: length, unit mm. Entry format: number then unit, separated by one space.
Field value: 10.8 mm
